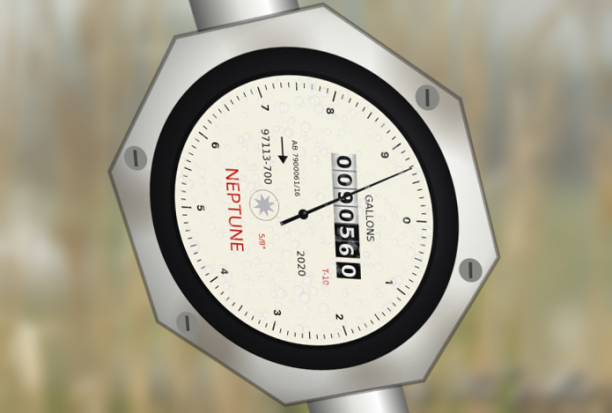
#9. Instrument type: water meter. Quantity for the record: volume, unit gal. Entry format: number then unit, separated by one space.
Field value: 90559.3 gal
